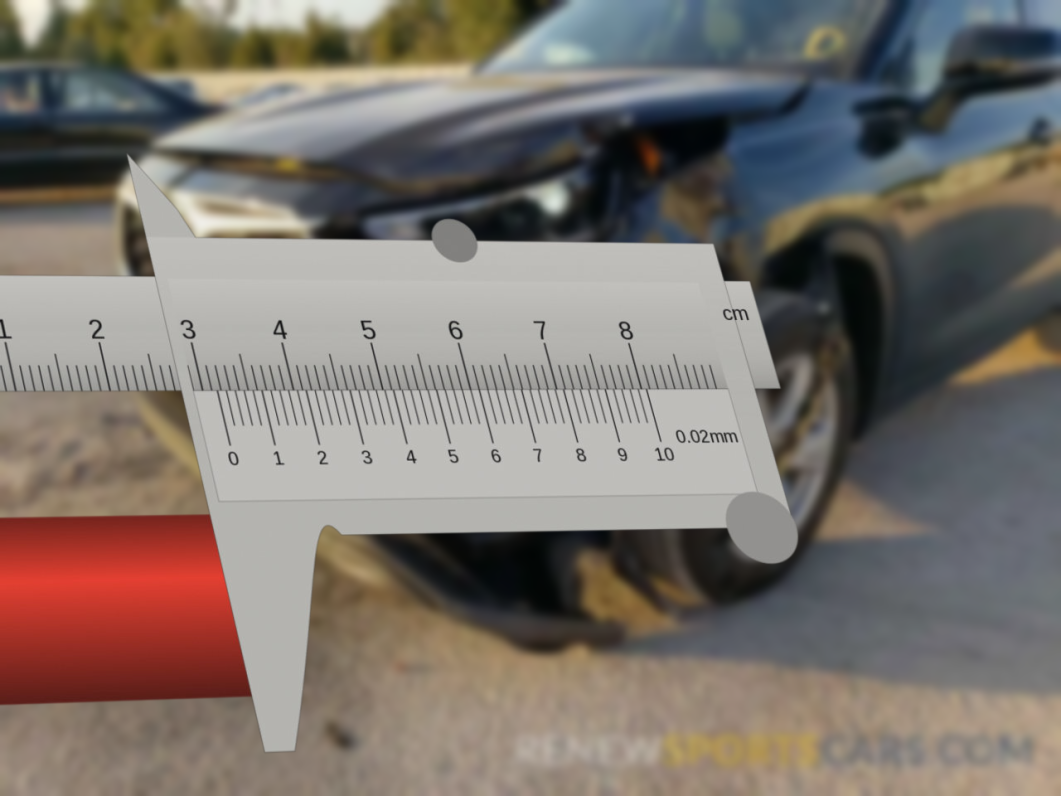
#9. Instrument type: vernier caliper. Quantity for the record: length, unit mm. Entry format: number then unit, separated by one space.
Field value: 31.6 mm
